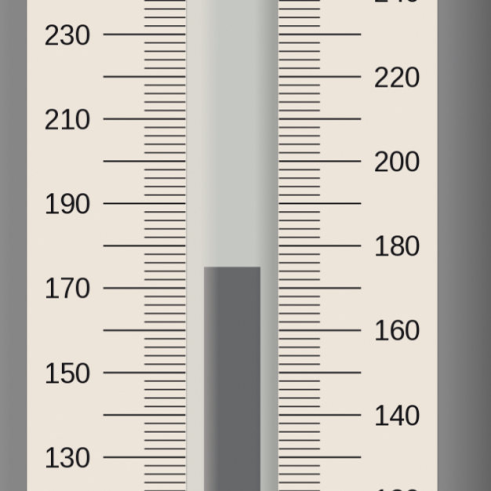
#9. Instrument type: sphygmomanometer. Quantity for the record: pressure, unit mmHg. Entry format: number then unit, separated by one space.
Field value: 175 mmHg
